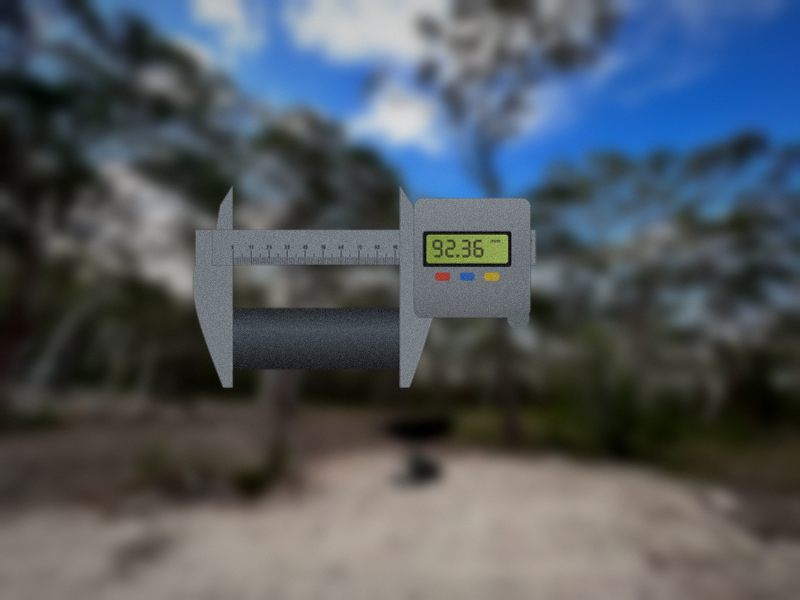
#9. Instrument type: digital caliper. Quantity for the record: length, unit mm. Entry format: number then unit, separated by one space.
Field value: 92.36 mm
